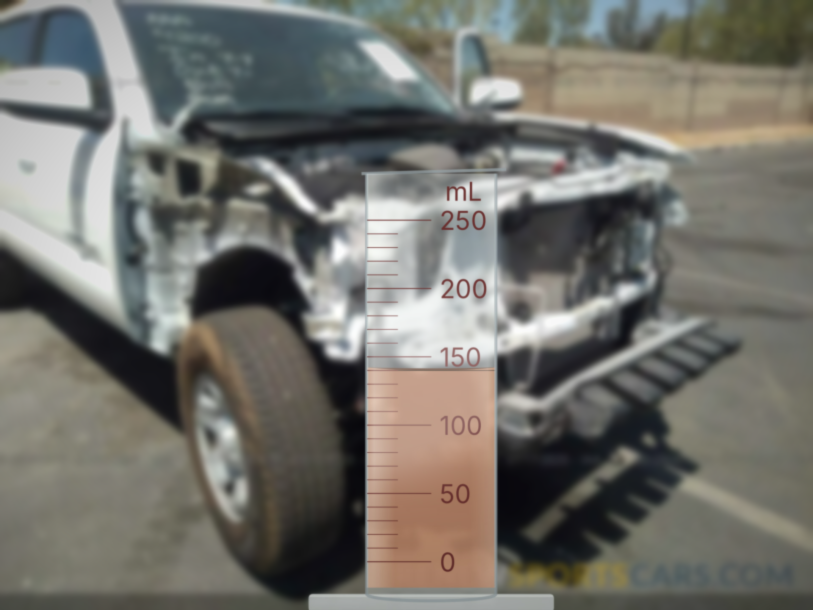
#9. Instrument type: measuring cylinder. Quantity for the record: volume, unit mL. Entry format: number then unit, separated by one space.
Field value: 140 mL
